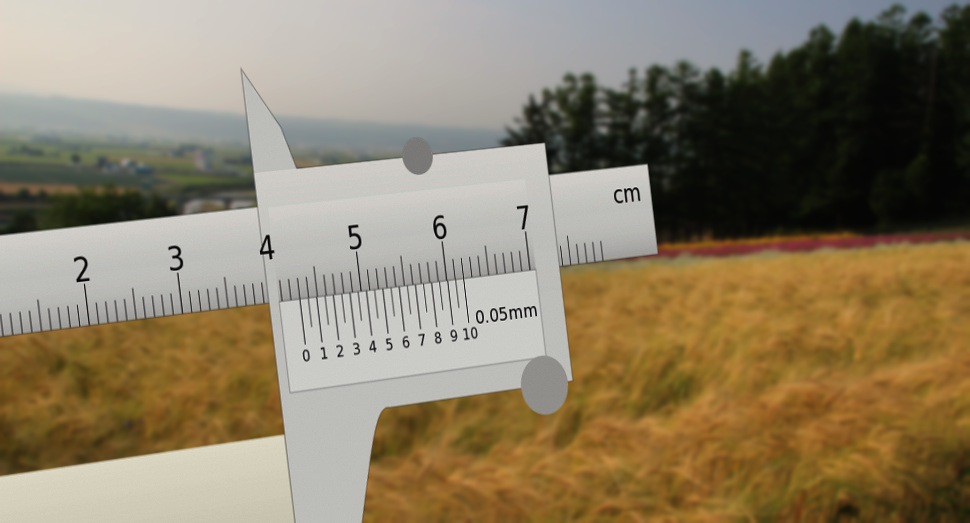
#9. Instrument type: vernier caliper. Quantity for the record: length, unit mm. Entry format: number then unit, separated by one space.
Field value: 43.0 mm
